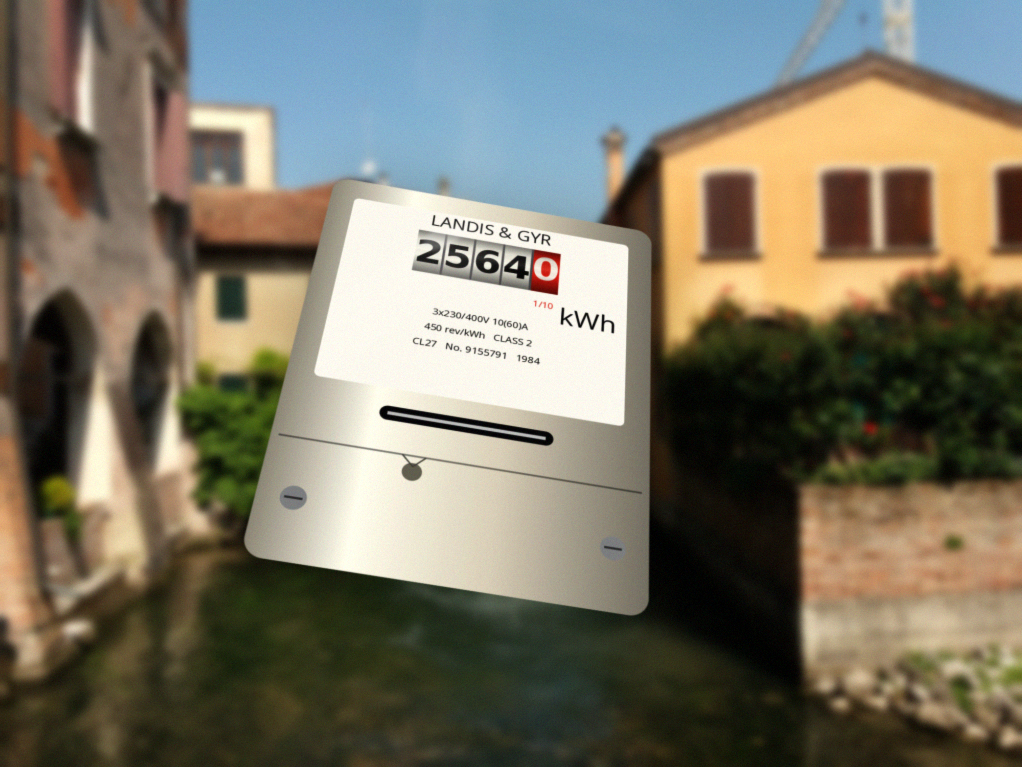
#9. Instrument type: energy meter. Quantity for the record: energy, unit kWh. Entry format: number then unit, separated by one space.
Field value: 2564.0 kWh
